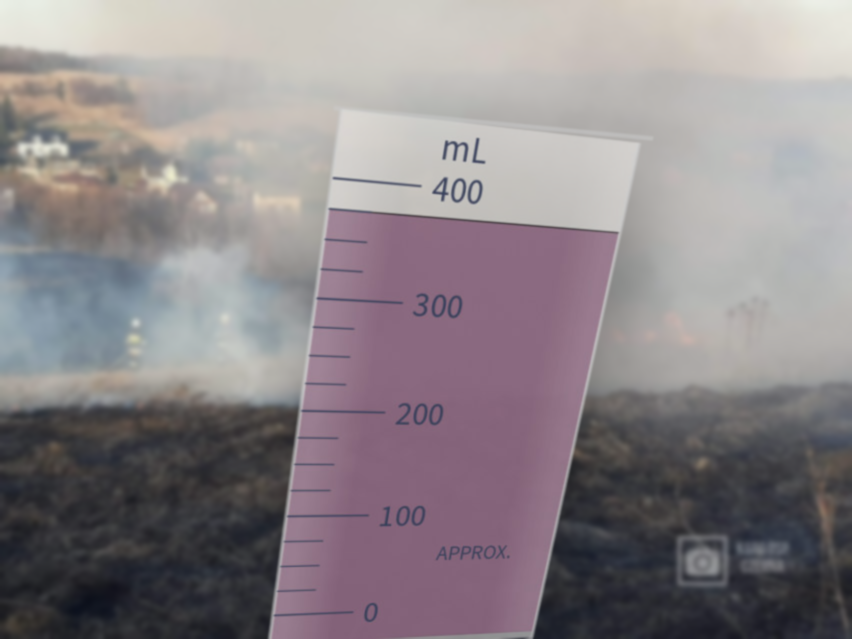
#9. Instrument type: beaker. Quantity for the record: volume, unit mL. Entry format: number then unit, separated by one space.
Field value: 375 mL
